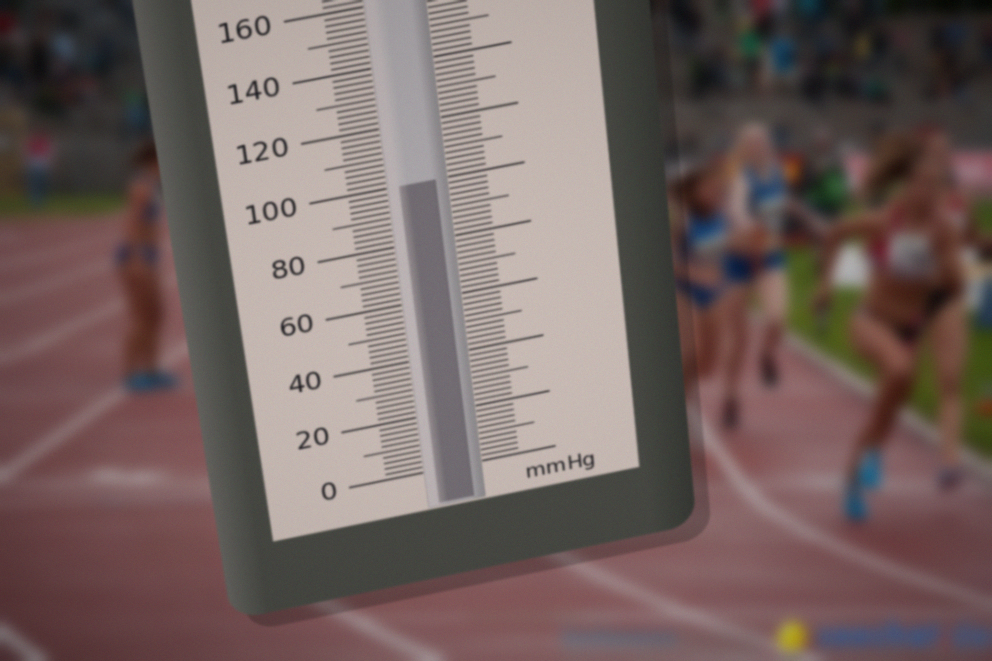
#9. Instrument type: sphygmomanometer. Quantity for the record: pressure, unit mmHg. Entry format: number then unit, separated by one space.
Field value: 100 mmHg
